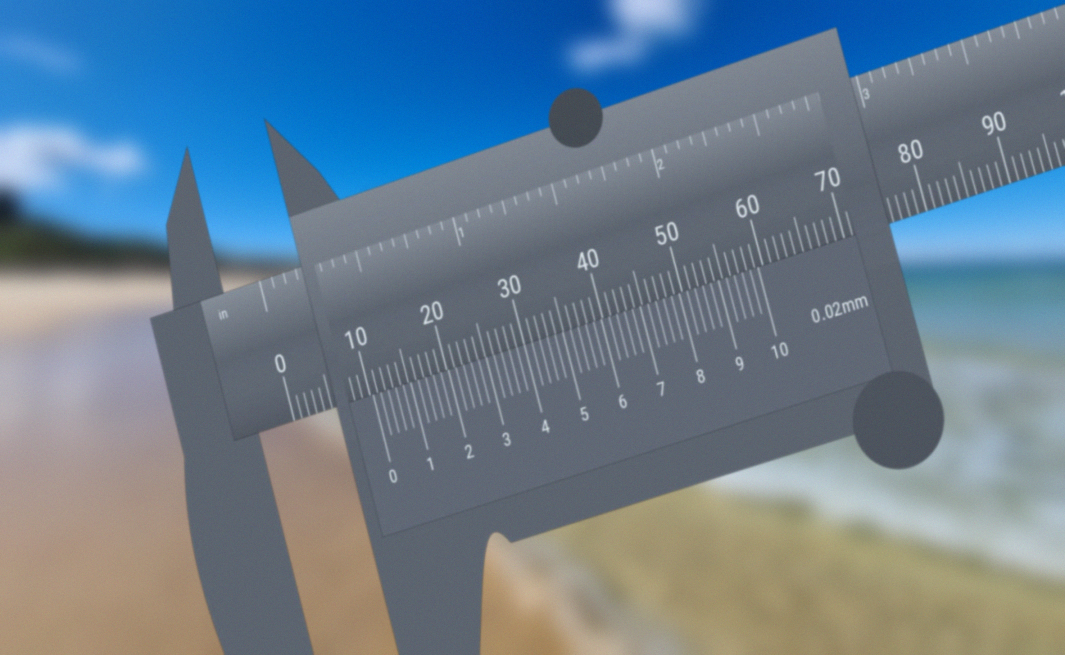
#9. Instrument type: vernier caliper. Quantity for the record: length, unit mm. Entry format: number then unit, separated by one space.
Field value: 10.4 mm
